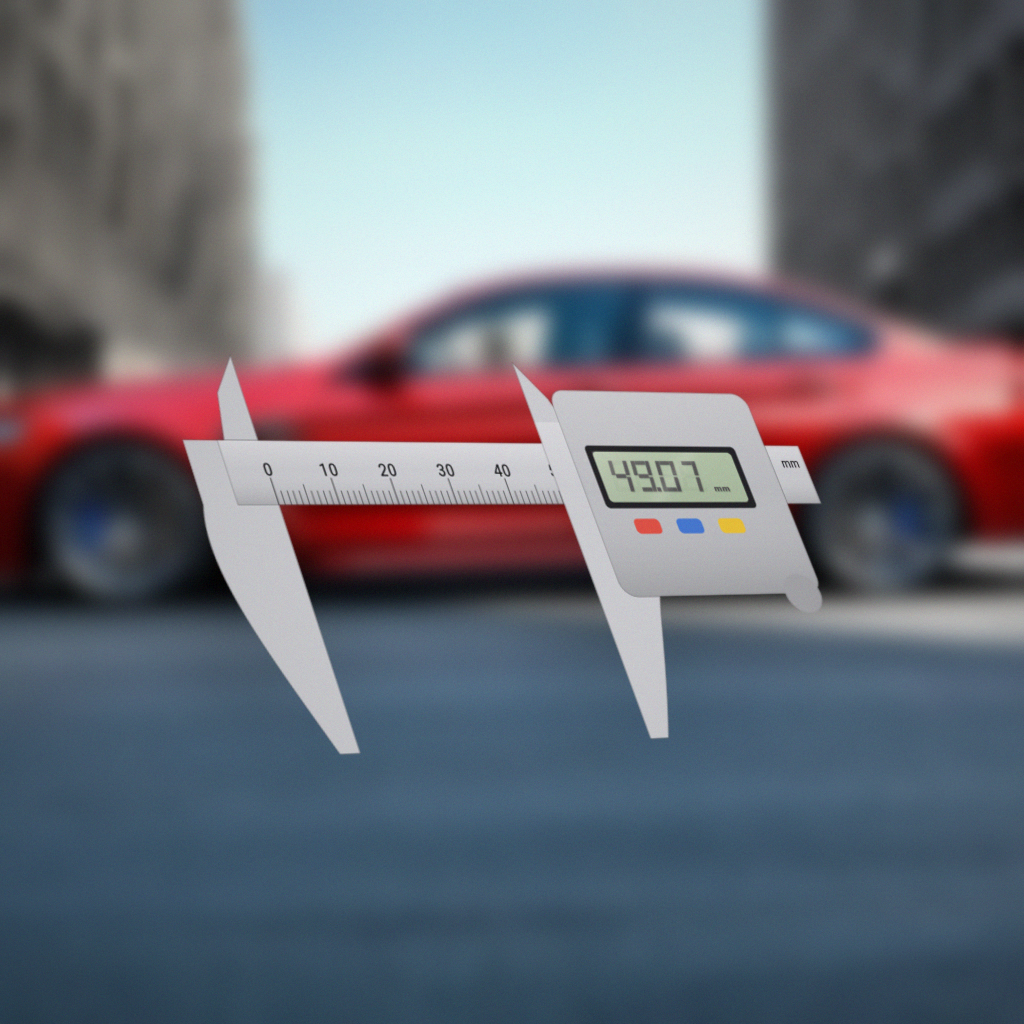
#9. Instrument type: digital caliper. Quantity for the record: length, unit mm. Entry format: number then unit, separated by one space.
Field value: 49.07 mm
